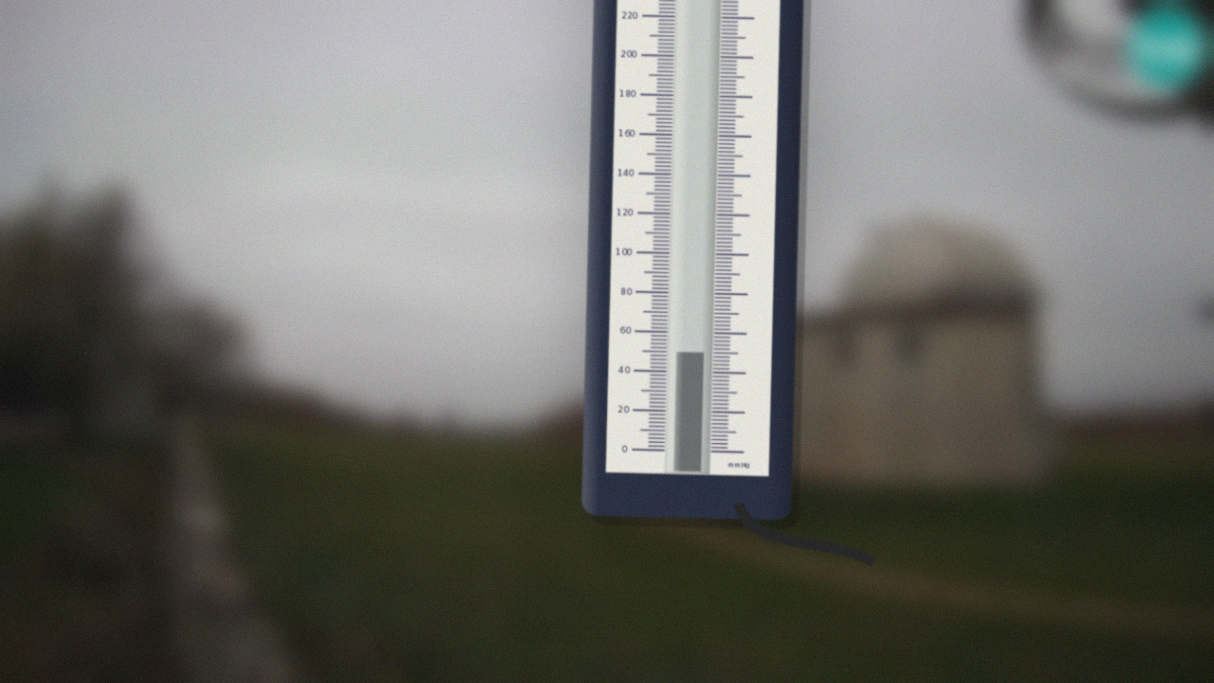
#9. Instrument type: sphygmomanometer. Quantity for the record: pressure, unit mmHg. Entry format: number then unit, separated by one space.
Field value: 50 mmHg
